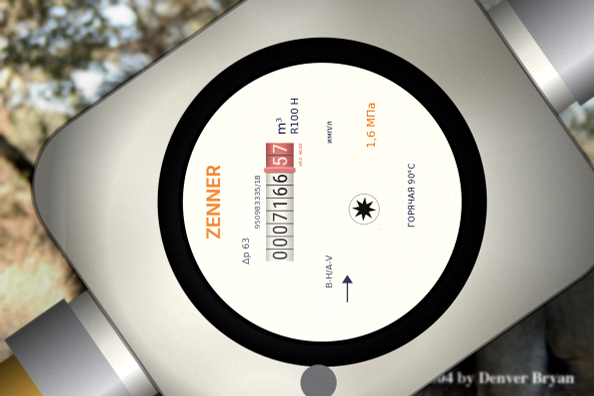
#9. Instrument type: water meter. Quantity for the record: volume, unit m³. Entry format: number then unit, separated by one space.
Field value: 7166.57 m³
